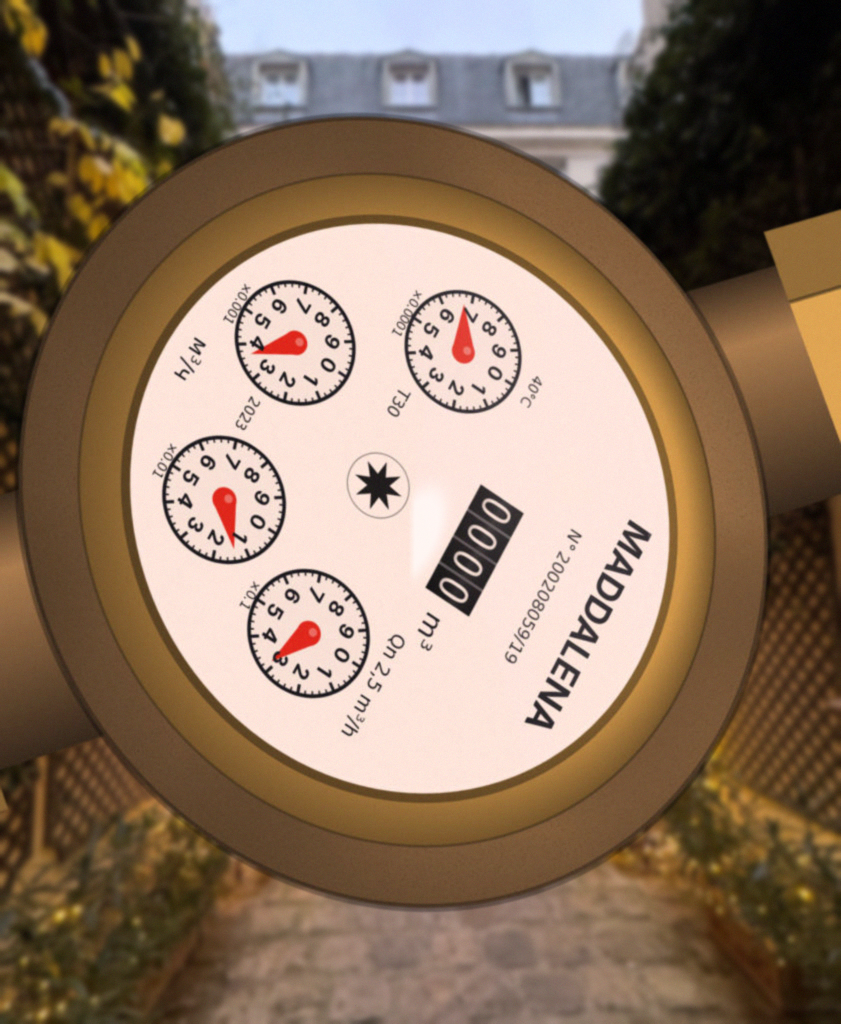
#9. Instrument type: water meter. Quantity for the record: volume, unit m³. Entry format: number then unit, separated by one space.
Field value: 0.3136 m³
